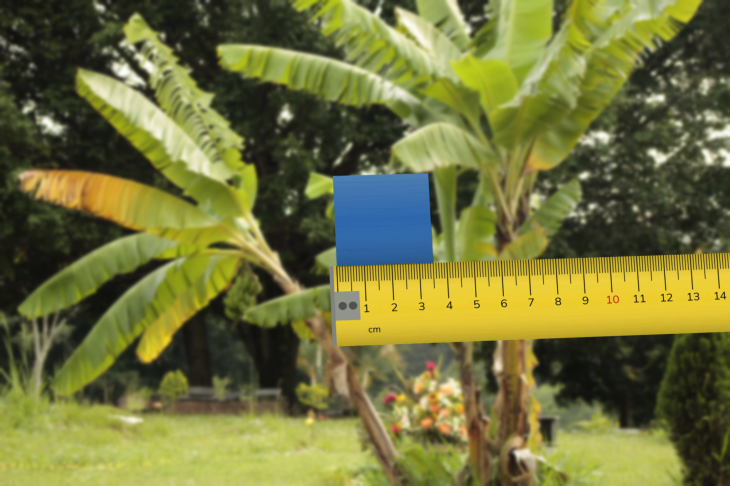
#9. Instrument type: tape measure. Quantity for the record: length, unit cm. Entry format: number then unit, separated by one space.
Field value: 3.5 cm
